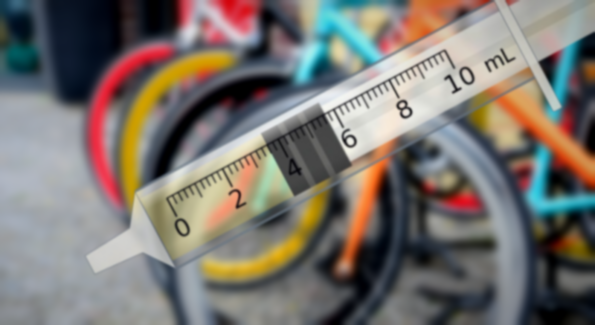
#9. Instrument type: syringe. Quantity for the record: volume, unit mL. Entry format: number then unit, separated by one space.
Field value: 3.6 mL
